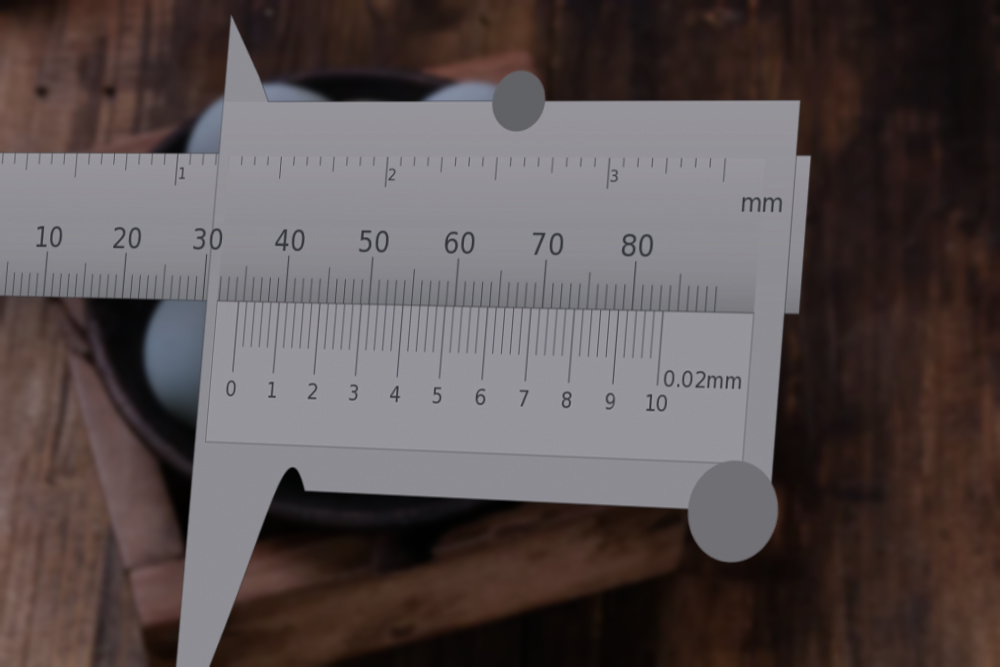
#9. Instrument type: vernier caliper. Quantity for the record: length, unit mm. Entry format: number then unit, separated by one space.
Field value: 34.4 mm
